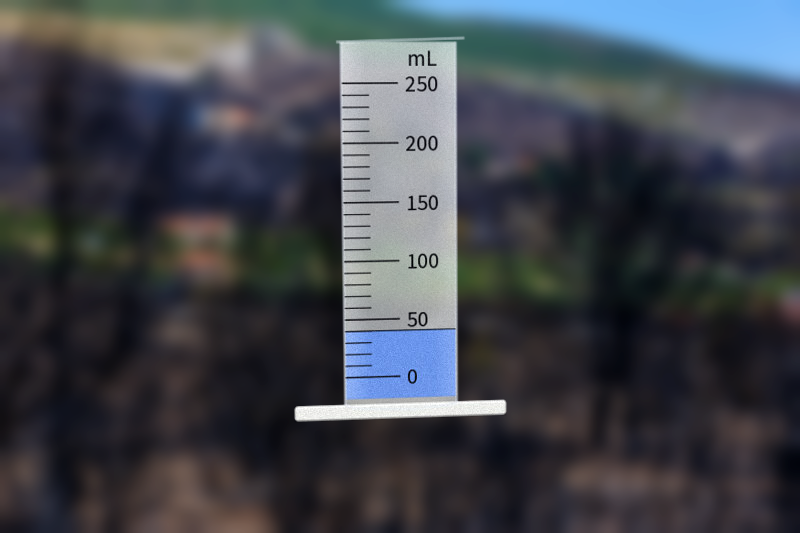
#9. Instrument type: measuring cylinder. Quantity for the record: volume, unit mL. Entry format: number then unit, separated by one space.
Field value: 40 mL
